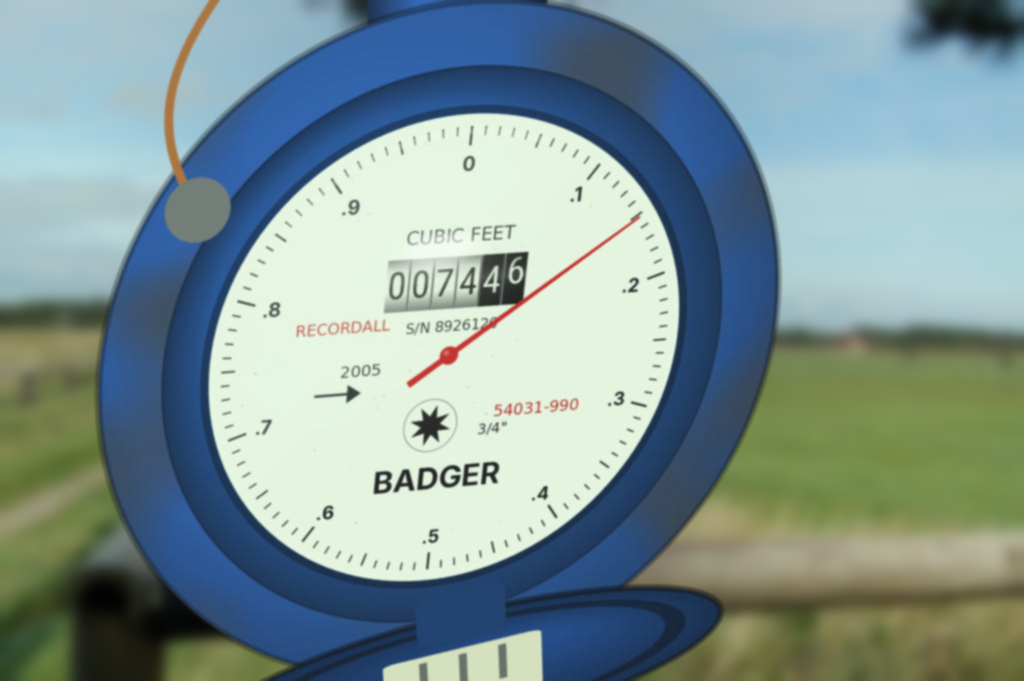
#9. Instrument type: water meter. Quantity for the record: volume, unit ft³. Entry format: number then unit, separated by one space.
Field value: 7446.15 ft³
